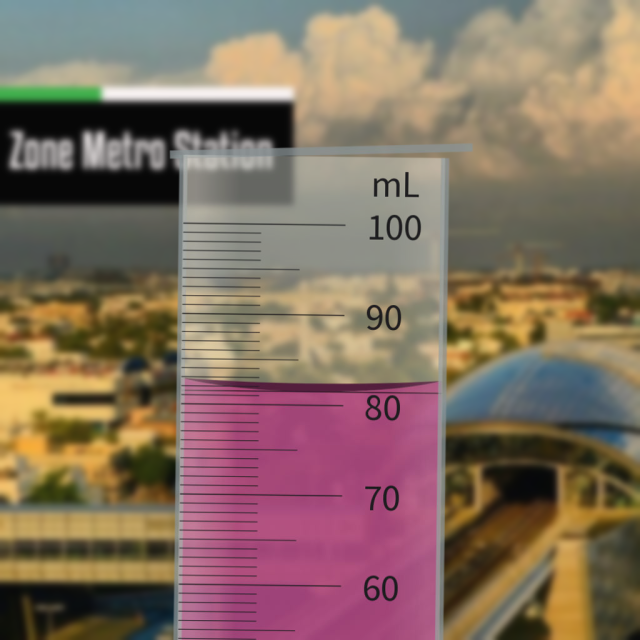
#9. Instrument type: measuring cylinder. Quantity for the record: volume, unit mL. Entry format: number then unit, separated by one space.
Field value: 81.5 mL
